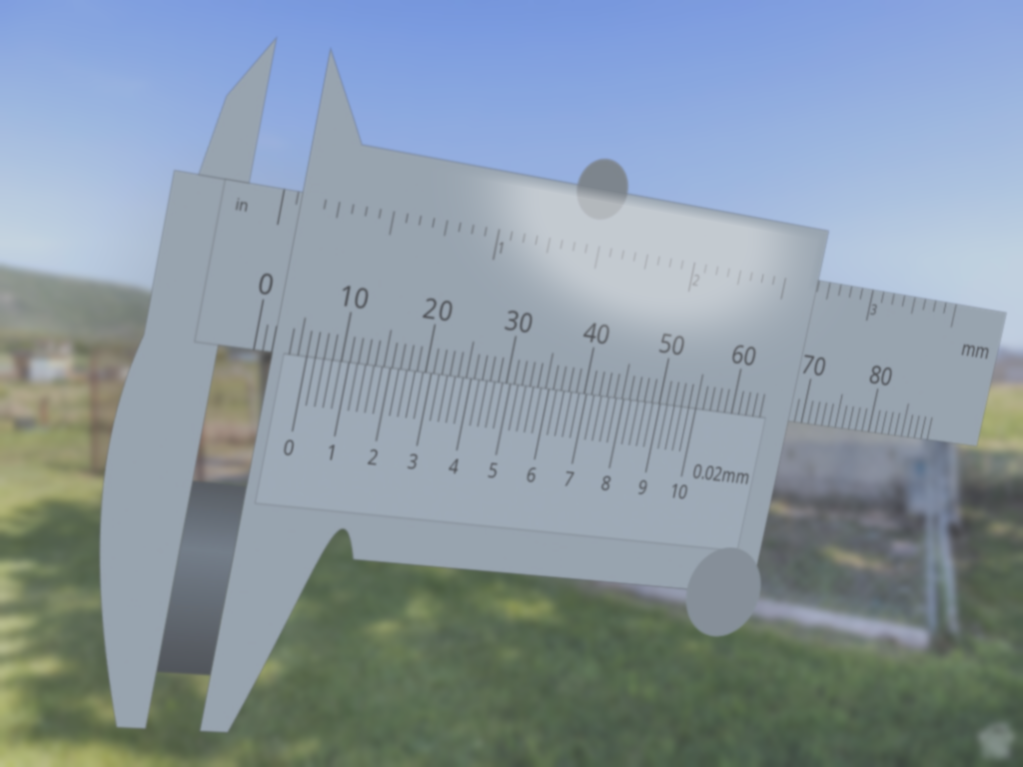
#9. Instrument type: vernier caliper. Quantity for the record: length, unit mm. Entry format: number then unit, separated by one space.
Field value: 6.0 mm
